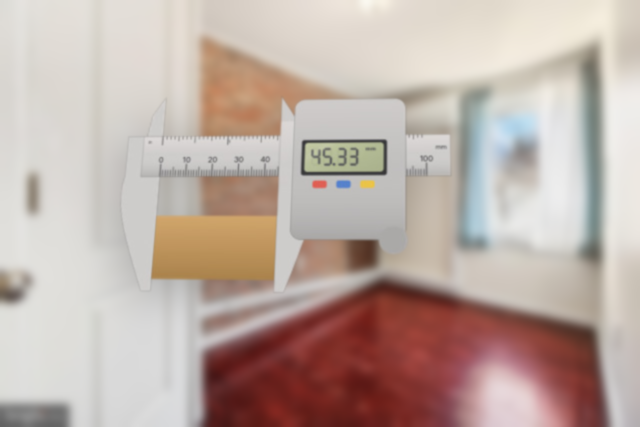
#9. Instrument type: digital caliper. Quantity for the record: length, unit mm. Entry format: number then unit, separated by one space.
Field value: 45.33 mm
